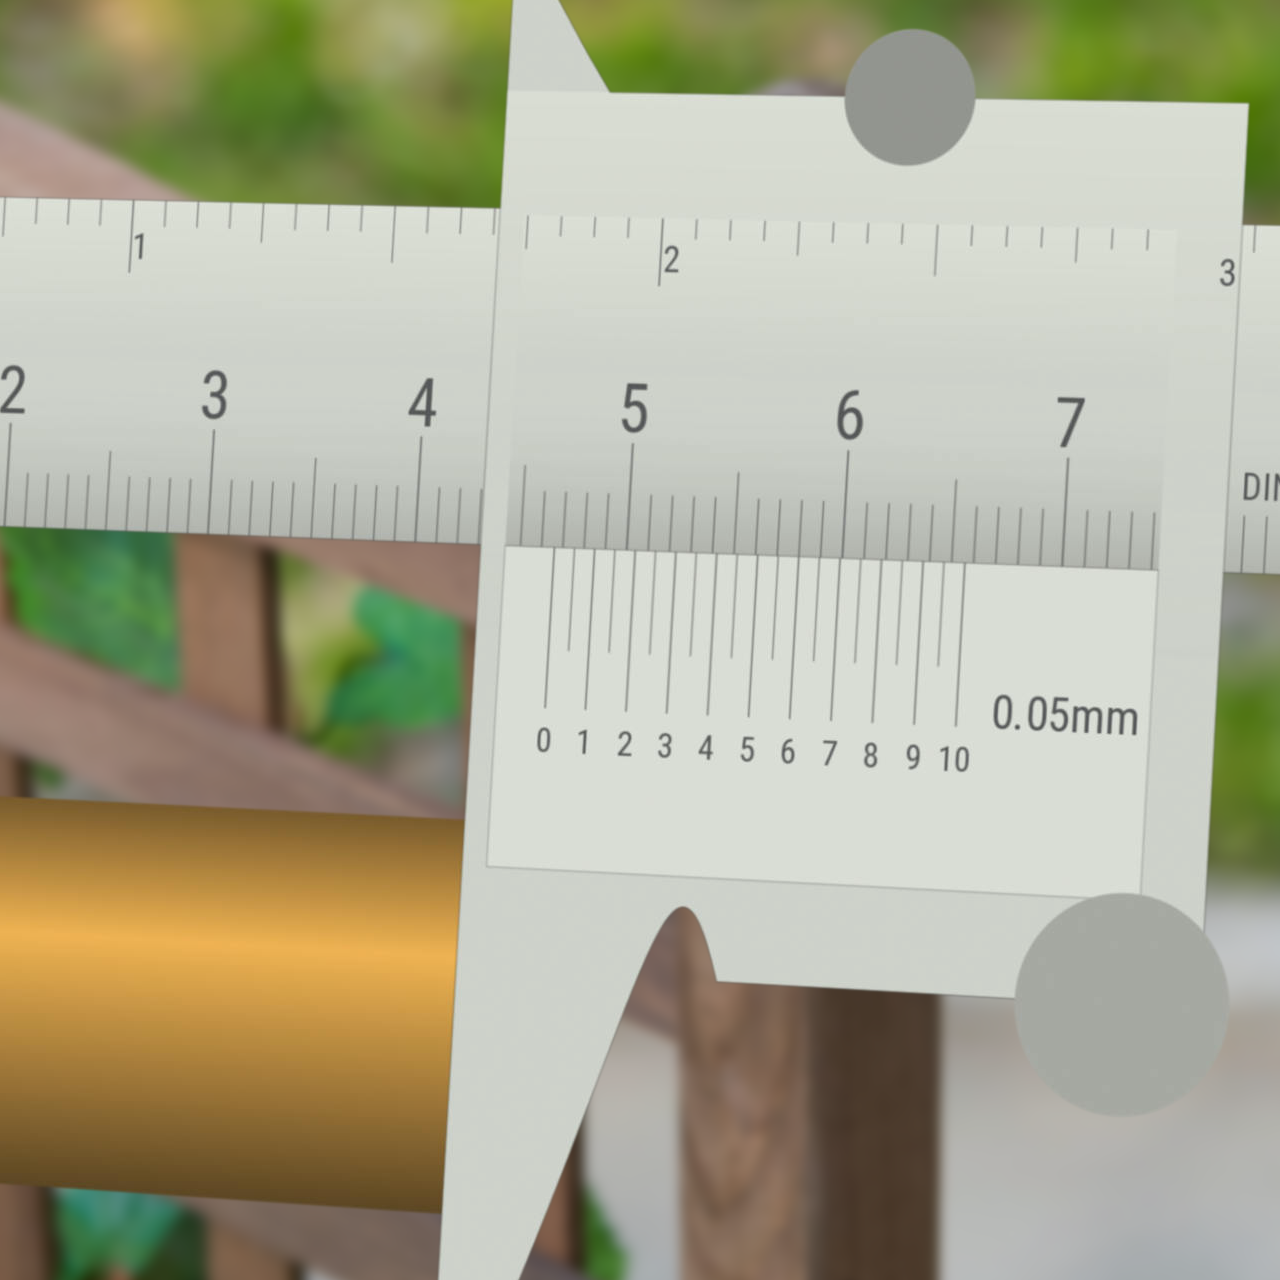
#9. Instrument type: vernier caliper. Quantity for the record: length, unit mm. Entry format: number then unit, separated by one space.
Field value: 46.6 mm
